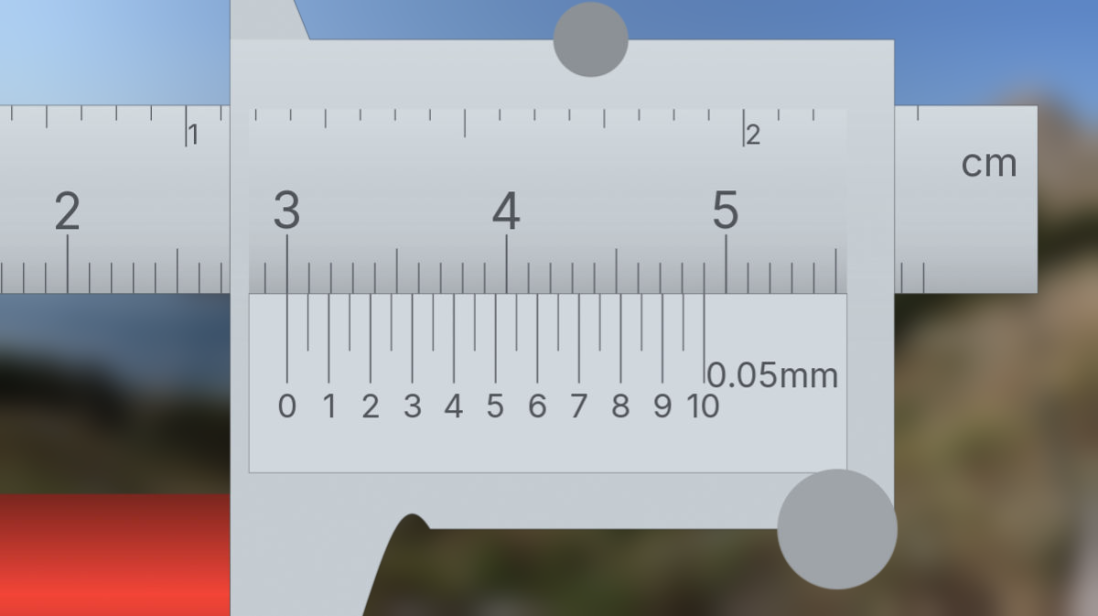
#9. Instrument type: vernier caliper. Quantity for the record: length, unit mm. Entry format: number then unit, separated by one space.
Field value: 30.00 mm
